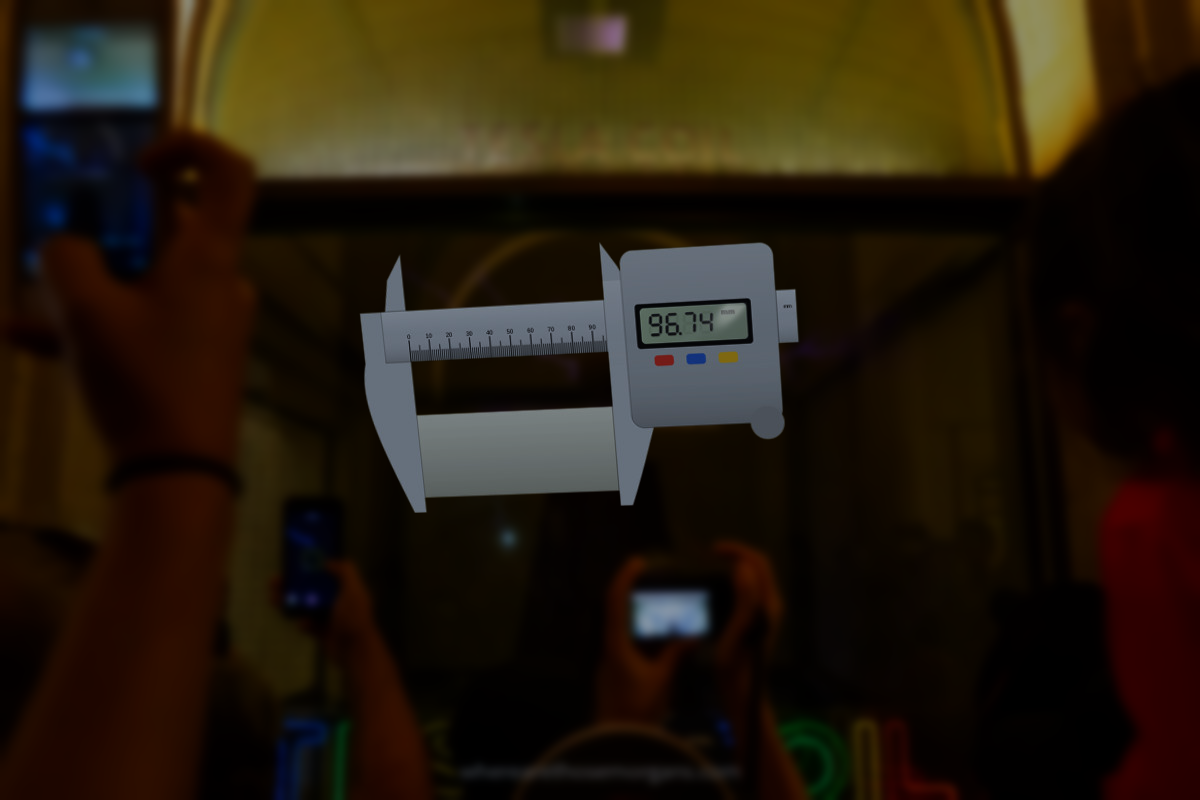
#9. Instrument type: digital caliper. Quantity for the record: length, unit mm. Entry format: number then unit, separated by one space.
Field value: 96.74 mm
